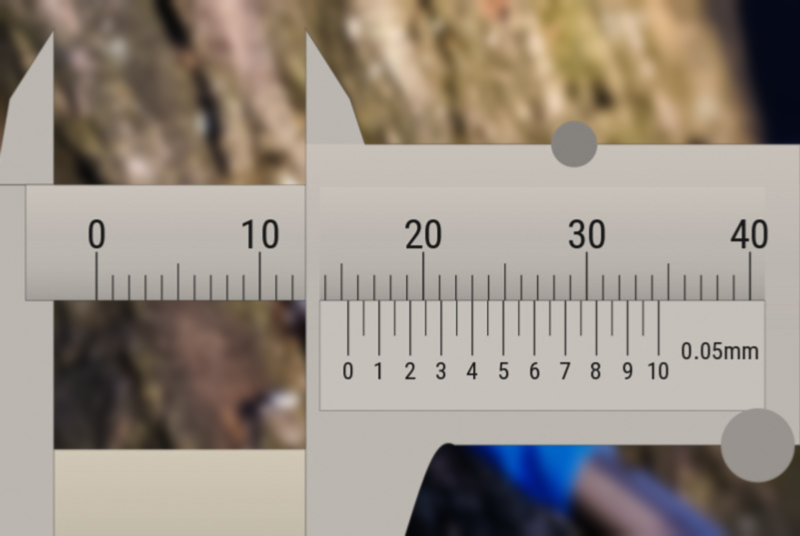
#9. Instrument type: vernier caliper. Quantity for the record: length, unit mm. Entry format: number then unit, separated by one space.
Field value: 15.4 mm
